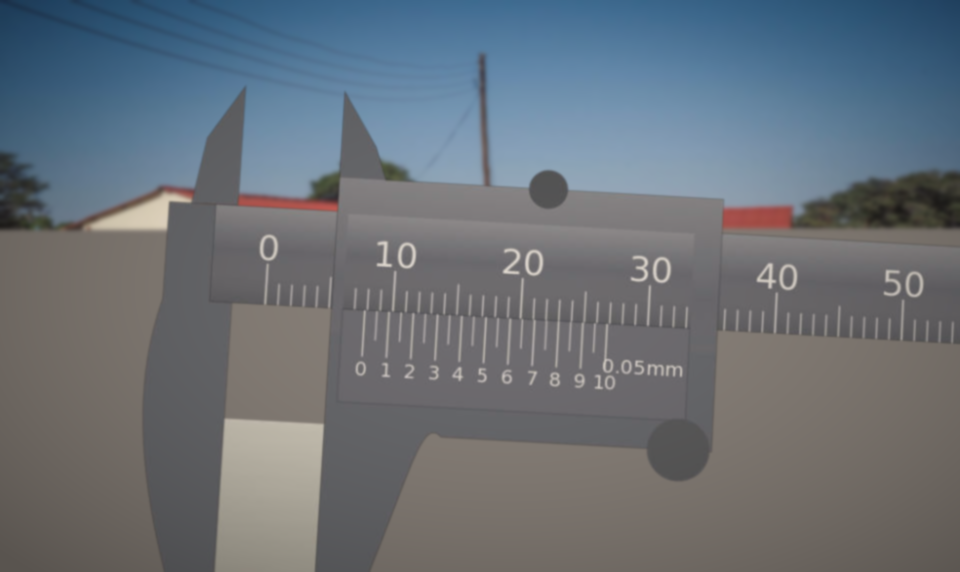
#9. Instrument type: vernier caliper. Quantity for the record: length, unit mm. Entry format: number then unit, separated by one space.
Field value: 7.8 mm
